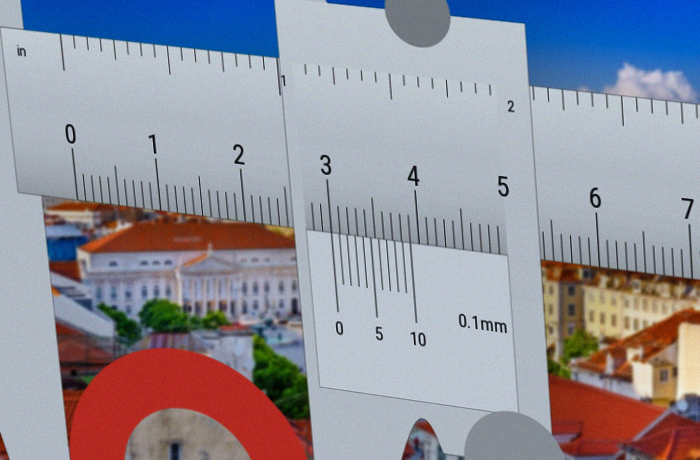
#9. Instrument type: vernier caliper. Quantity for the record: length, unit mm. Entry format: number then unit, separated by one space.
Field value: 30.0 mm
